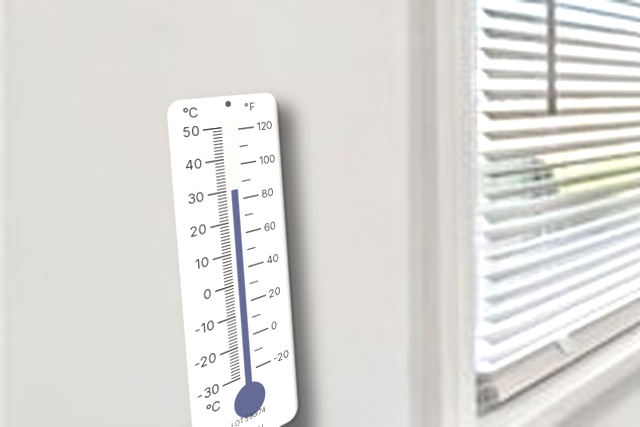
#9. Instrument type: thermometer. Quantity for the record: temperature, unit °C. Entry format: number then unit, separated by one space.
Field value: 30 °C
